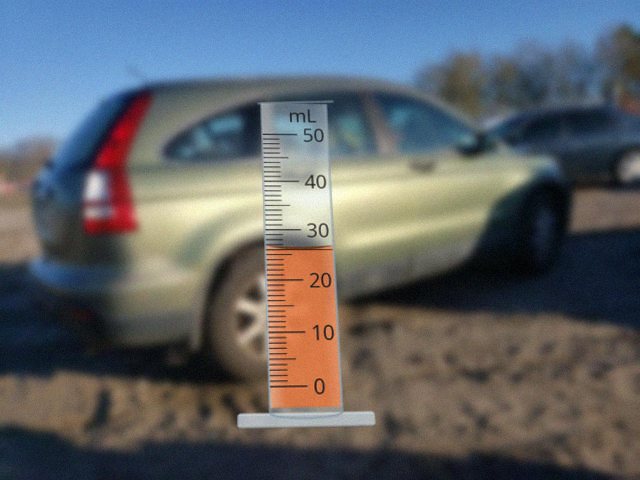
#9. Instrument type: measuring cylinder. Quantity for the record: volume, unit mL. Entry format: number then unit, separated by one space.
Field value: 26 mL
